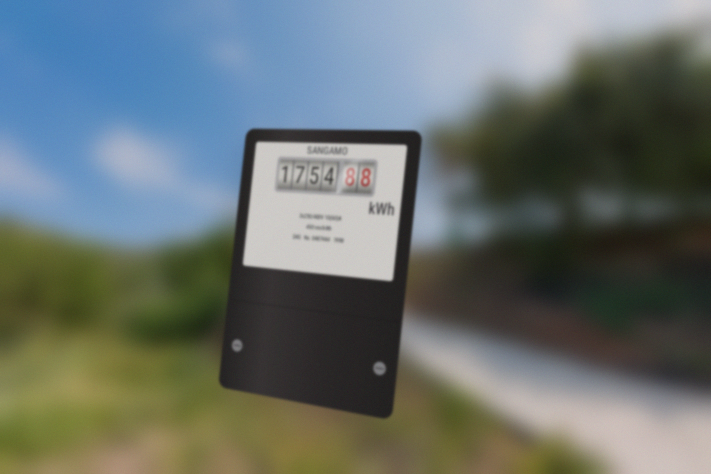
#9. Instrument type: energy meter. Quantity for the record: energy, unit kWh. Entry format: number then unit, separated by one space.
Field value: 1754.88 kWh
